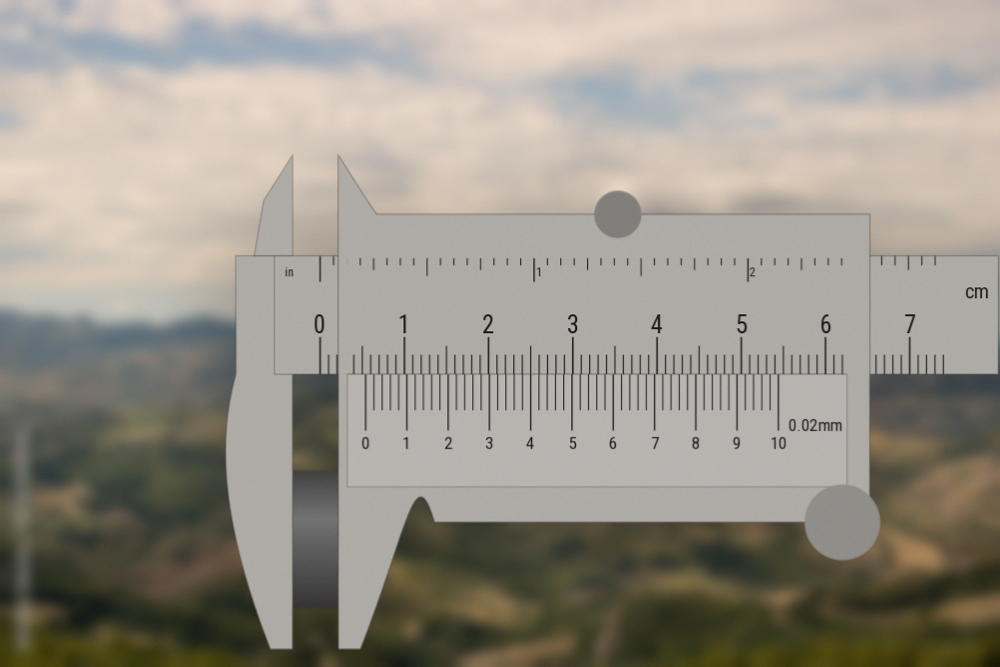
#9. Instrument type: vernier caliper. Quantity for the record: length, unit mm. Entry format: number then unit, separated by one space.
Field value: 5.4 mm
